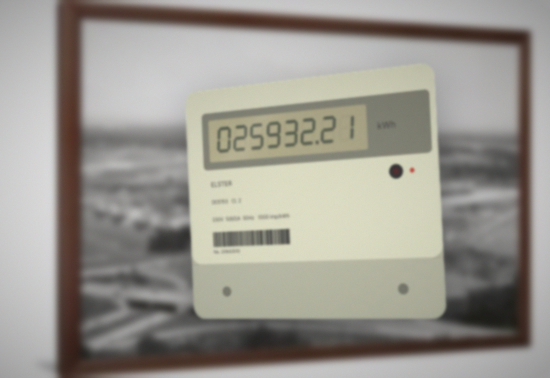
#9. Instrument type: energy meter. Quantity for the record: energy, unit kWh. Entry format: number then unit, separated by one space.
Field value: 25932.21 kWh
